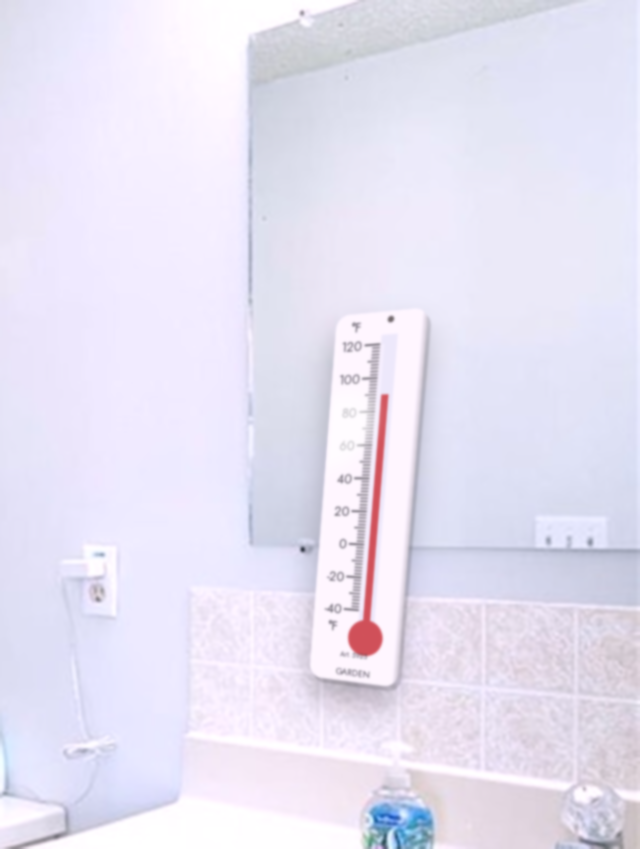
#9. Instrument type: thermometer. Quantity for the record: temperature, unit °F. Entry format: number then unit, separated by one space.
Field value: 90 °F
